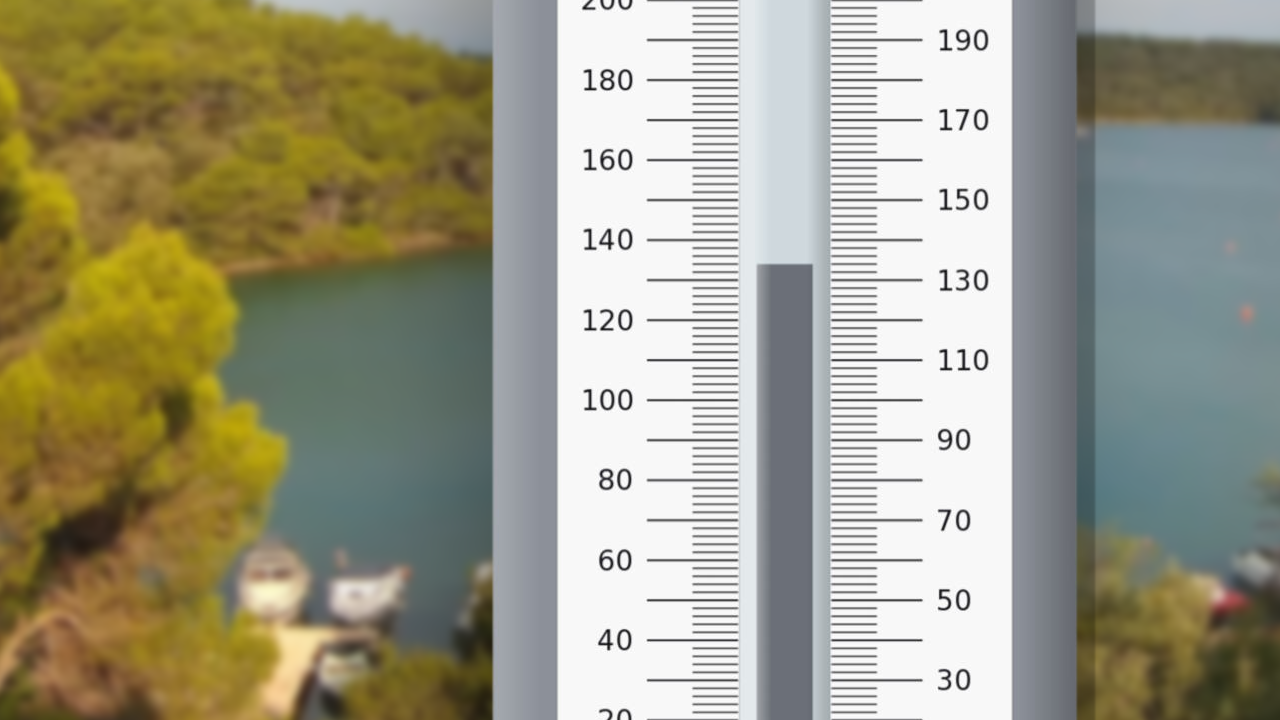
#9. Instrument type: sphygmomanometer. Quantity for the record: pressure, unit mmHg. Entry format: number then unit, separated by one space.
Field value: 134 mmHg
